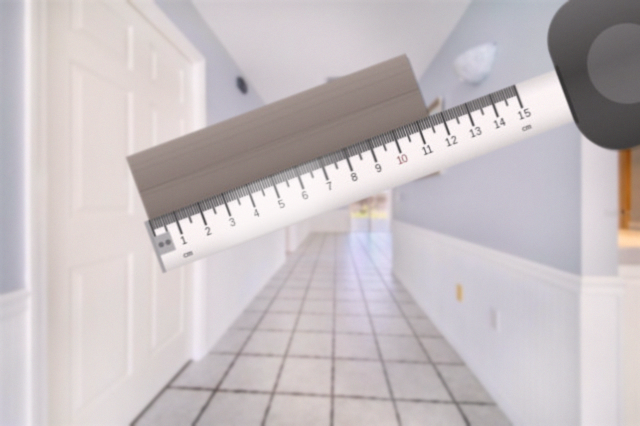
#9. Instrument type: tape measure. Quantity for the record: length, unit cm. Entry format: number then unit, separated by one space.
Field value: 11.5 cm
